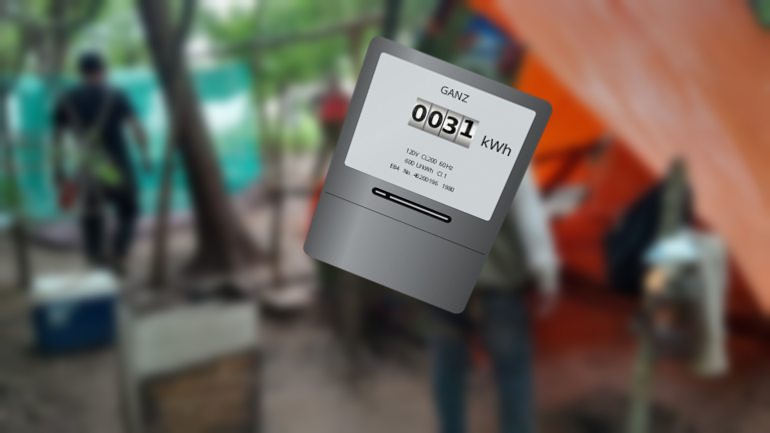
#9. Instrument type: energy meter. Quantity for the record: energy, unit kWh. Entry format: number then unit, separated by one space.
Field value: 31 kWh
